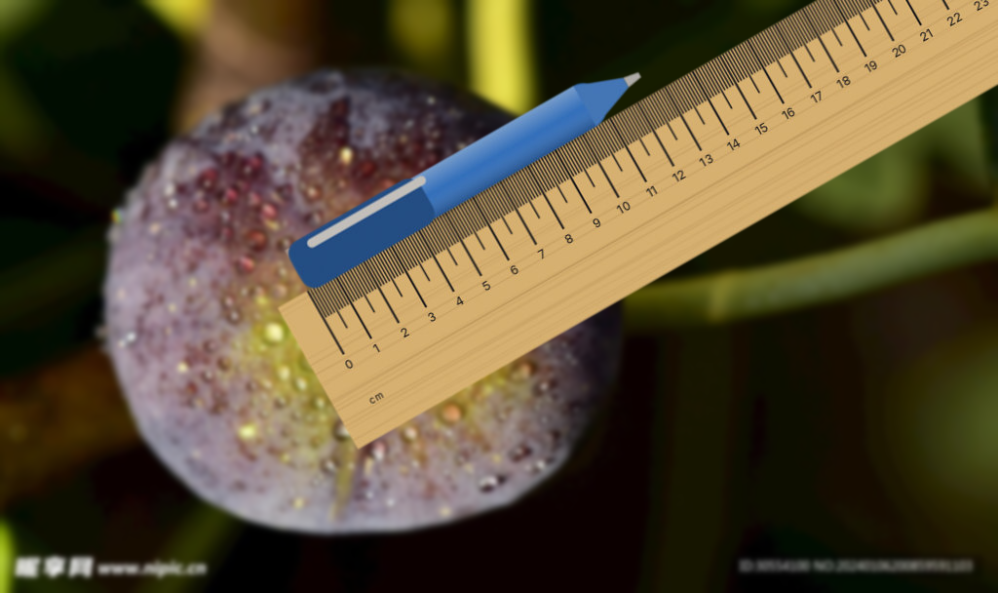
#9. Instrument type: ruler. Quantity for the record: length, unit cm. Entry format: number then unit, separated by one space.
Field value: 12.5 cm
